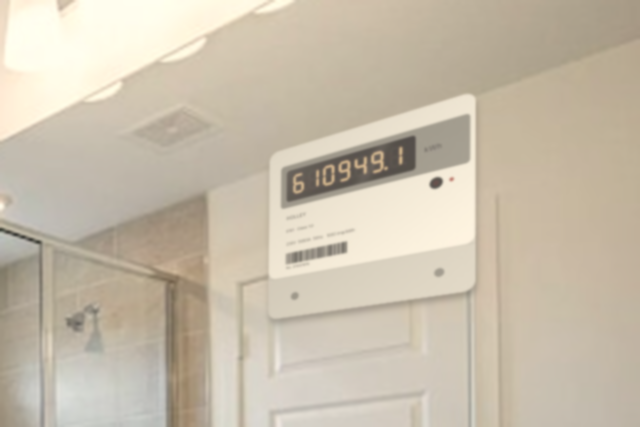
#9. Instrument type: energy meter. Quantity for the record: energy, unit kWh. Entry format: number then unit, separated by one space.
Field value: 610949.1 kWh
